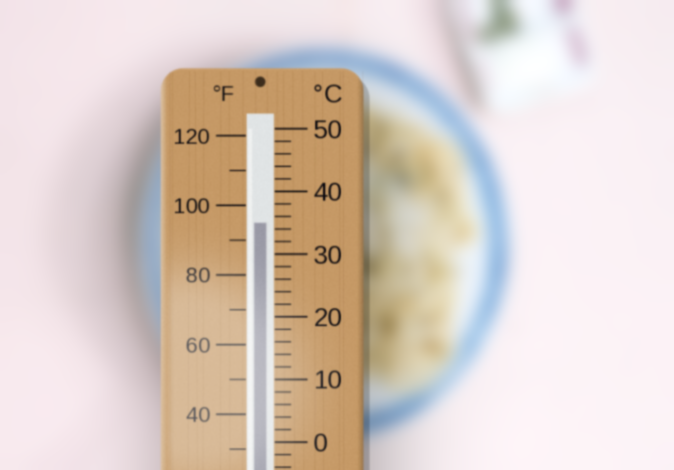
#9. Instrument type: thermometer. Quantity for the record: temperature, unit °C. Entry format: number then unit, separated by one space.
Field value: 35 °C
